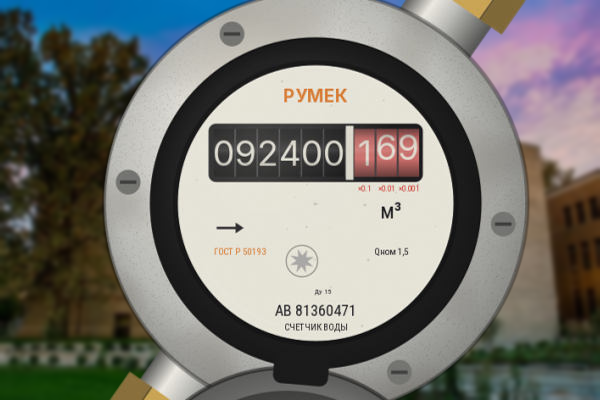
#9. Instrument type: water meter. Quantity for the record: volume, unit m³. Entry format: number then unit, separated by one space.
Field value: 92400.169 m³
